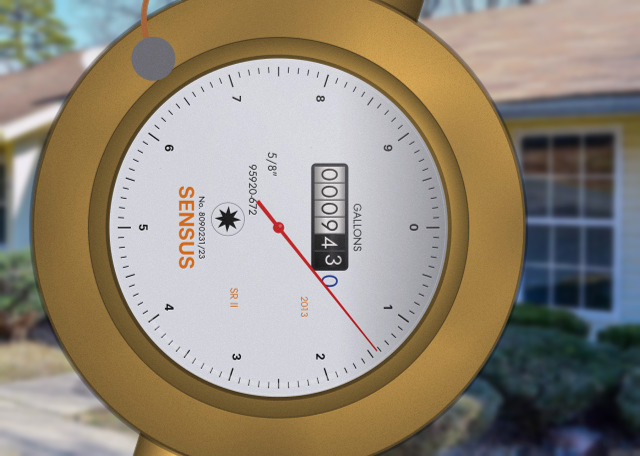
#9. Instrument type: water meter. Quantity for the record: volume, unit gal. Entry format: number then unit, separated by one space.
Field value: 9431.4 gal
